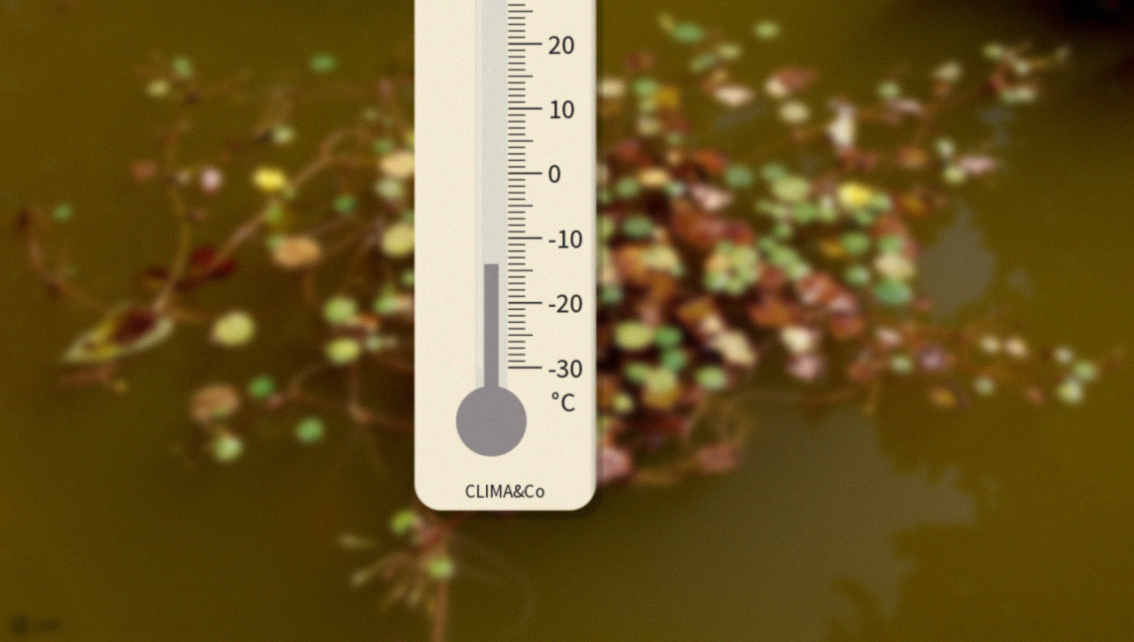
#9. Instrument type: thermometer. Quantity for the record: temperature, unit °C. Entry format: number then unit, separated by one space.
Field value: -14 °C
